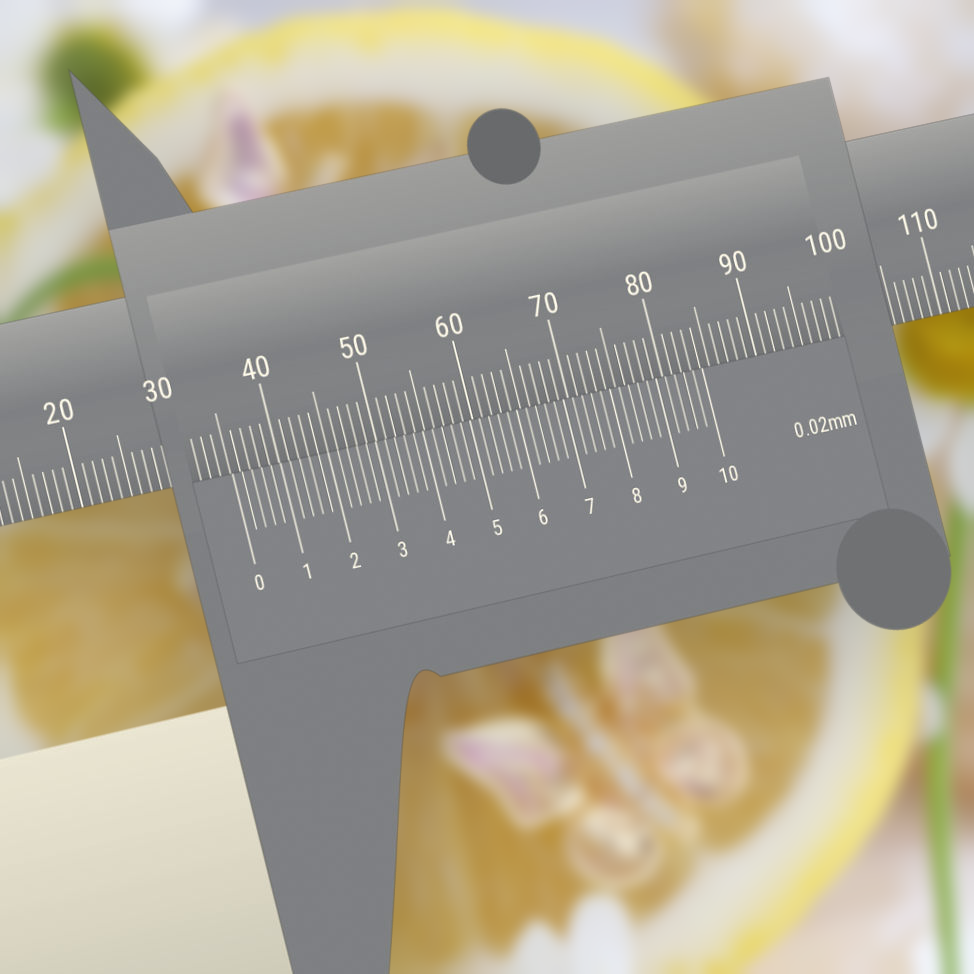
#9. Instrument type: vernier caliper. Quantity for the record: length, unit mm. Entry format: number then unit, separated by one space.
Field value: 35.2 mm
